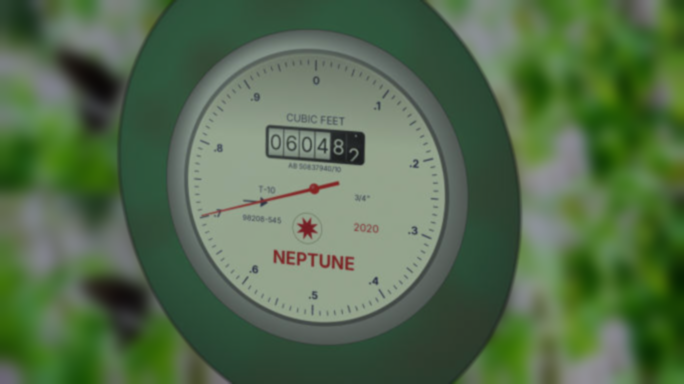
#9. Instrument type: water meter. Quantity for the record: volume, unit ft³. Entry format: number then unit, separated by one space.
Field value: 60481.70 ft³
